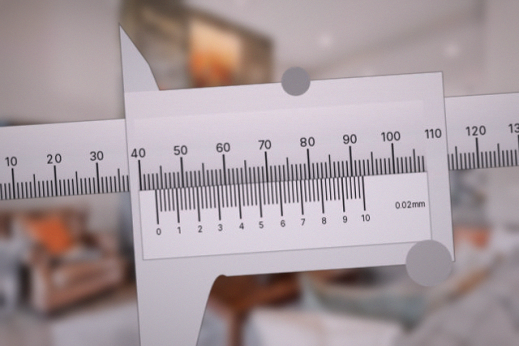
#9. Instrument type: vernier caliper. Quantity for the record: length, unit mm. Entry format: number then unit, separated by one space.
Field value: 43.5 mm
